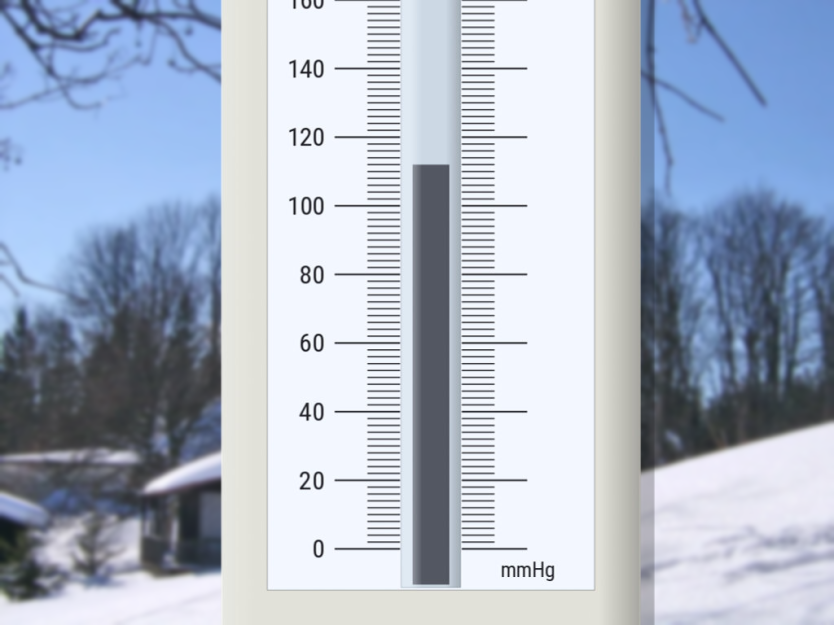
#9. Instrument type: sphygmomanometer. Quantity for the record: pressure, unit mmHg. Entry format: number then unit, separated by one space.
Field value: 112 mmHg
